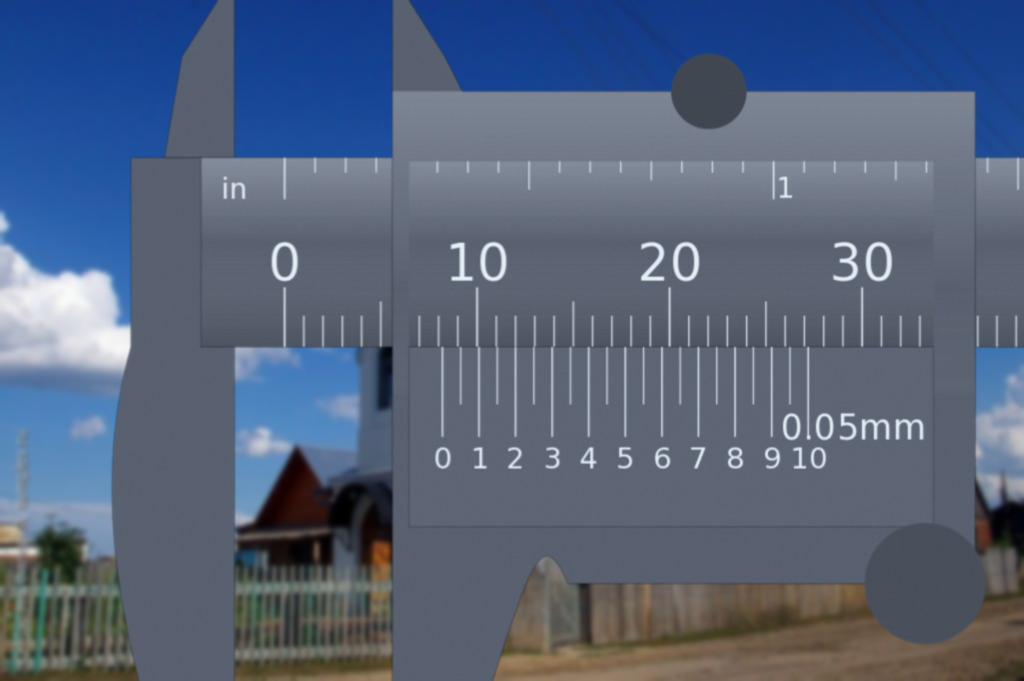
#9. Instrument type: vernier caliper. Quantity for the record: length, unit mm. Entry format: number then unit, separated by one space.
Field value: 8.2 mm
